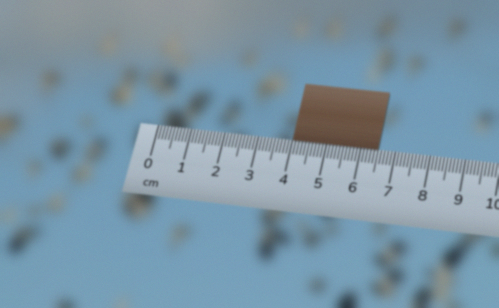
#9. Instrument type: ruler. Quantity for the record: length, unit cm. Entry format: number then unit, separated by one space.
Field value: 2.5 cm
